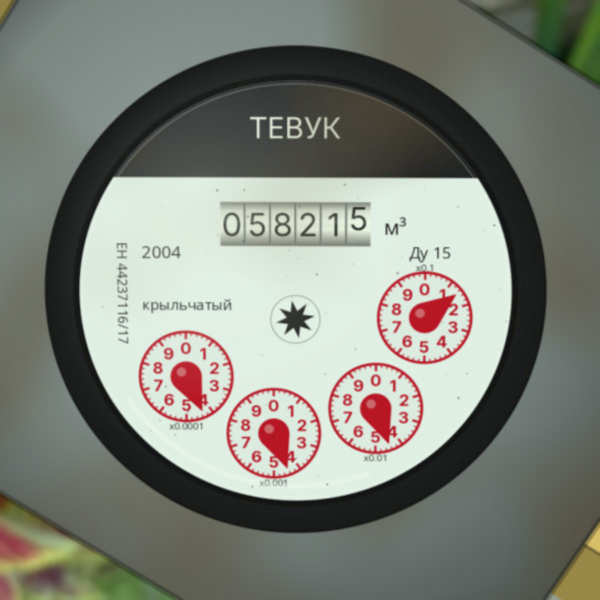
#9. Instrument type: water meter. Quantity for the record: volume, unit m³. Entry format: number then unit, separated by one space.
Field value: 58215.1444 m³
